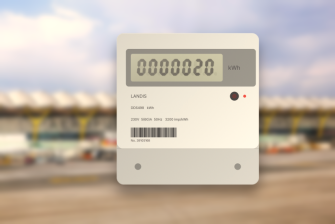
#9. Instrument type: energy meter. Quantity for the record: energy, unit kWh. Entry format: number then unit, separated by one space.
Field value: 20 kWh
